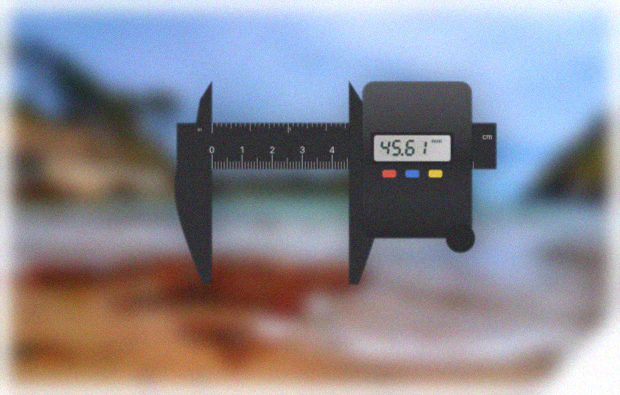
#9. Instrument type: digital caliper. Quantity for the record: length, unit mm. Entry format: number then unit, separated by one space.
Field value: 45.61 mm
